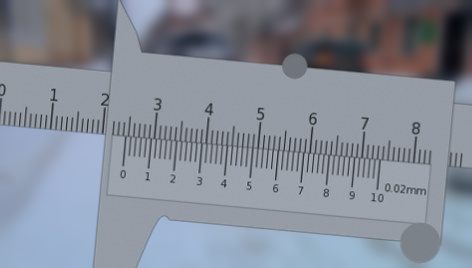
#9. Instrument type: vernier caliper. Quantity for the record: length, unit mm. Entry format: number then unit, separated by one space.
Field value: 24.5 mm
